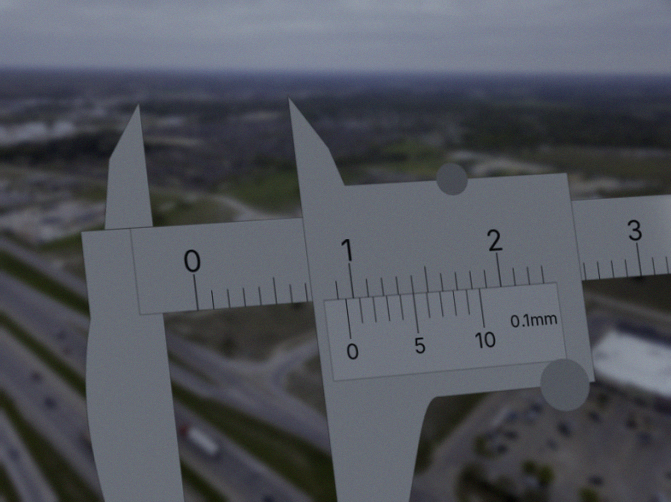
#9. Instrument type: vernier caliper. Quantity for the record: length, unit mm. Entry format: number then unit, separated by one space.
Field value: 9.5 mm
